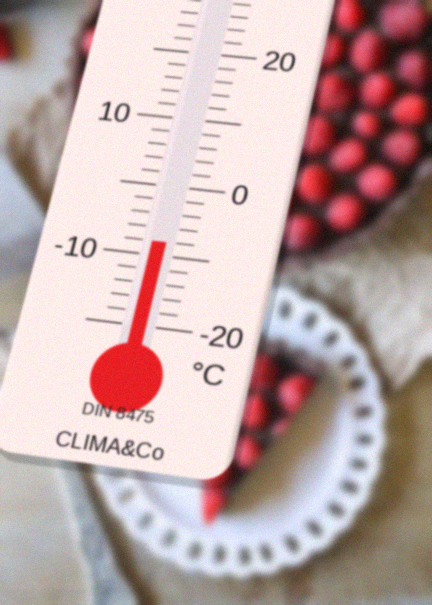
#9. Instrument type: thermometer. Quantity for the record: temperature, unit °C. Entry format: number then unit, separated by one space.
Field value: -8 °C
